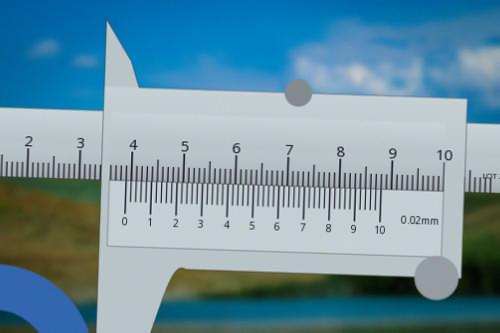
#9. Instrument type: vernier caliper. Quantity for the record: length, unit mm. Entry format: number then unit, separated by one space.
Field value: 39.0 mm
